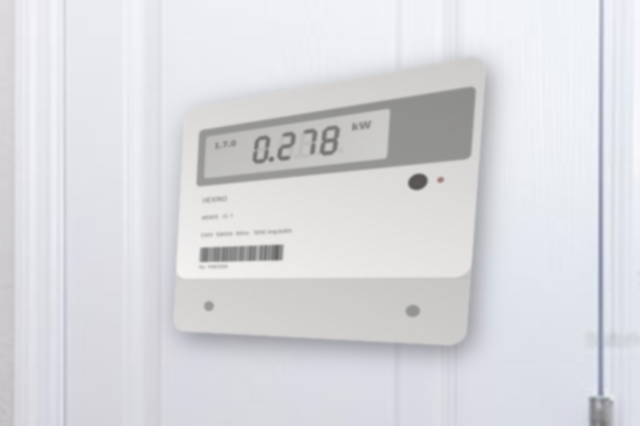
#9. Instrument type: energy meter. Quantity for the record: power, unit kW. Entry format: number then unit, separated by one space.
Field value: 0.278 kW
